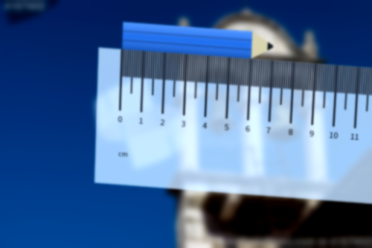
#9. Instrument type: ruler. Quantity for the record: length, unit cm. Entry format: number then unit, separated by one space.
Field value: 7 cm
